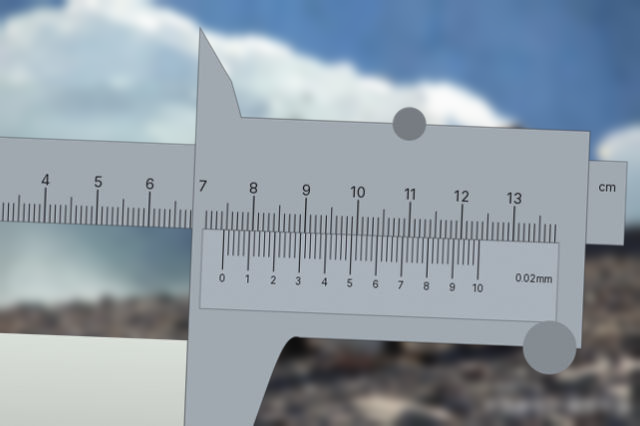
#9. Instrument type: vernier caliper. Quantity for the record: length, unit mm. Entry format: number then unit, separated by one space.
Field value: 74.5 mm
